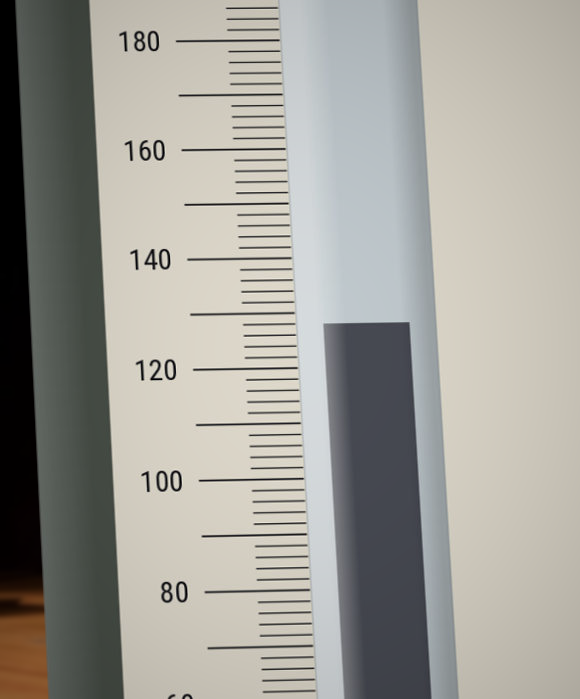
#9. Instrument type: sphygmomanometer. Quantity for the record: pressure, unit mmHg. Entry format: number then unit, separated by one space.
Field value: 128 mmHg
